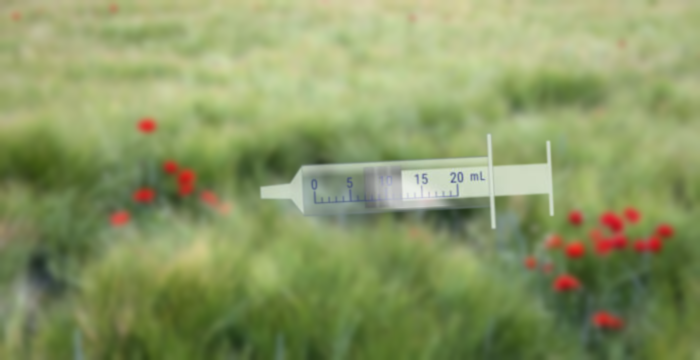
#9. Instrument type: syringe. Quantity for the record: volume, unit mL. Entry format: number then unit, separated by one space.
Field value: 7 mL
